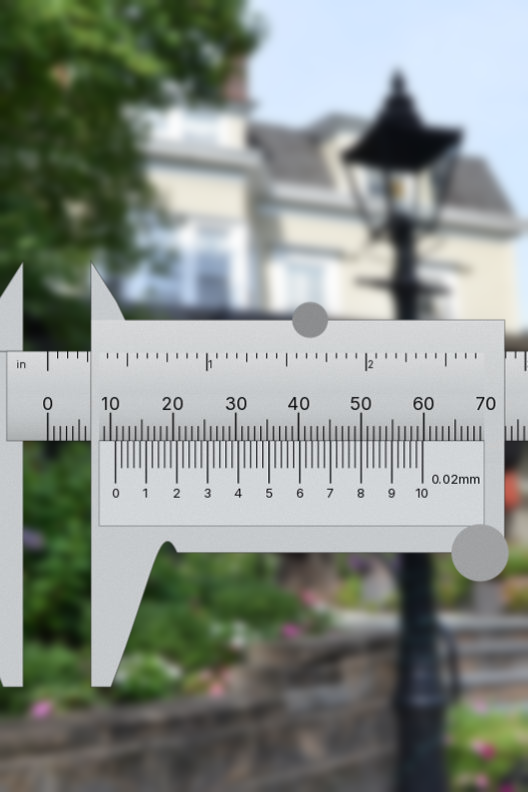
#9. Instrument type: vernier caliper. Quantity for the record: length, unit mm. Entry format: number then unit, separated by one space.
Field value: 10.8 mm
